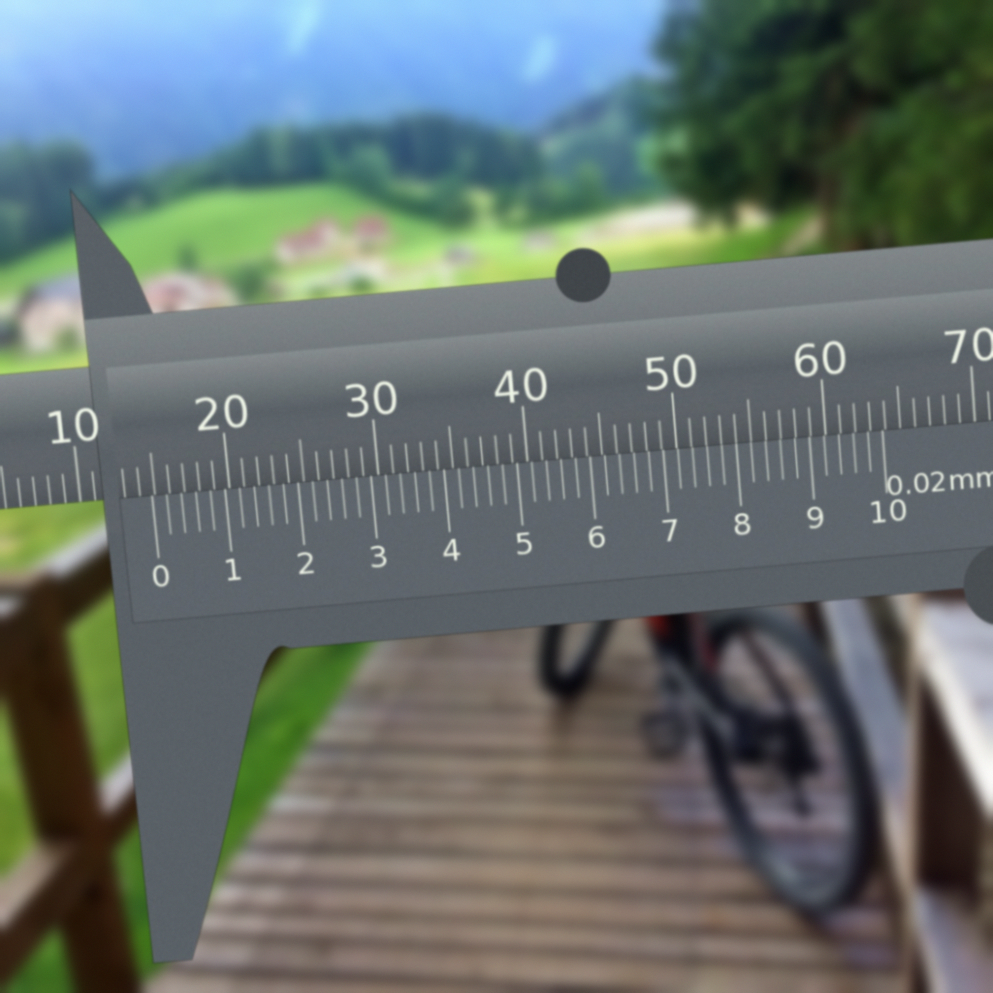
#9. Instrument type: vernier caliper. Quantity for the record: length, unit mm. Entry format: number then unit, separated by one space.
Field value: 14.8 mm
